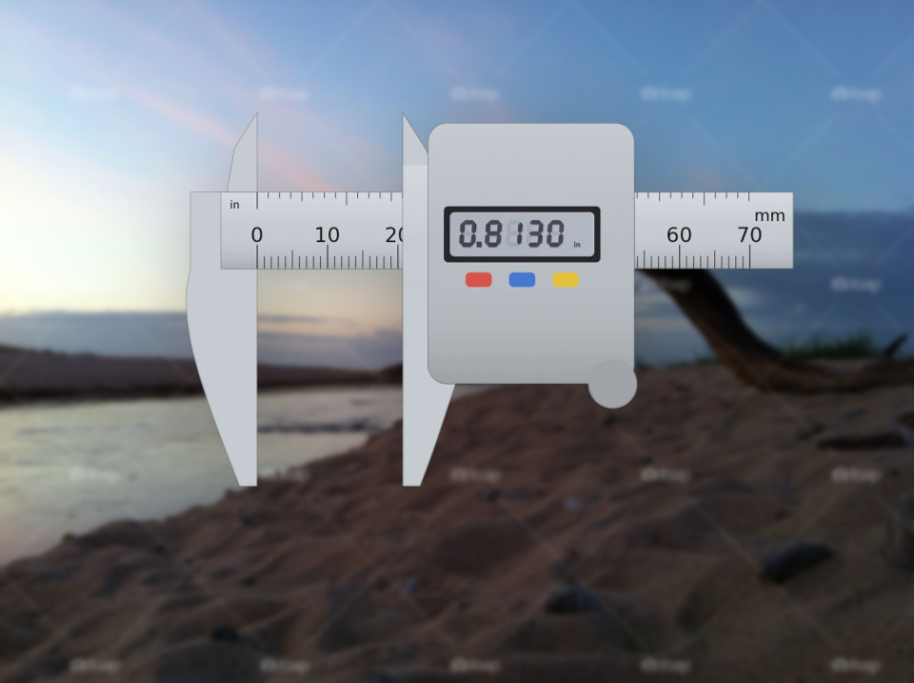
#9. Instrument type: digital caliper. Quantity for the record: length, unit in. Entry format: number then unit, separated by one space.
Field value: 0.8130 in
